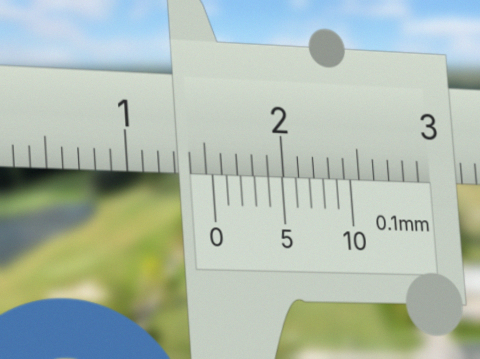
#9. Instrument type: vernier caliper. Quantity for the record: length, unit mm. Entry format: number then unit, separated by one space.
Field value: 15.4 mm
